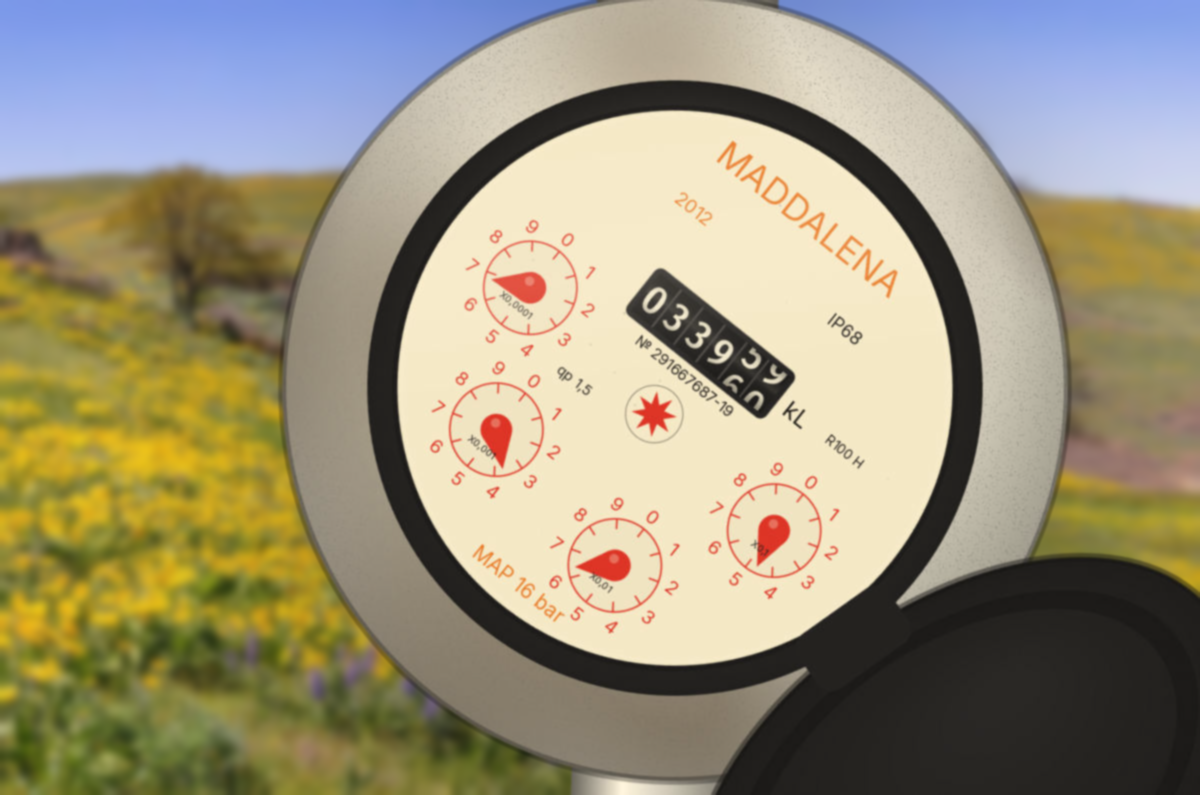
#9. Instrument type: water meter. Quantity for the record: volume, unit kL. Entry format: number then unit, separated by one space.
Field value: 33959.4636 kL
